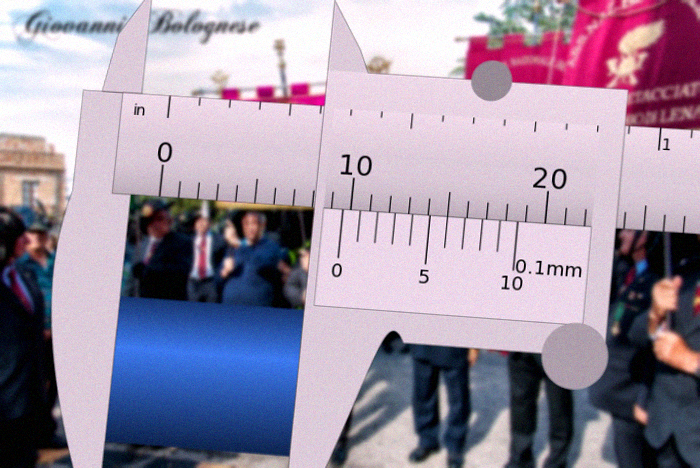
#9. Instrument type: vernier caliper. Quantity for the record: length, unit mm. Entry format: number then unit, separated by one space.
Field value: 9.6 mm
